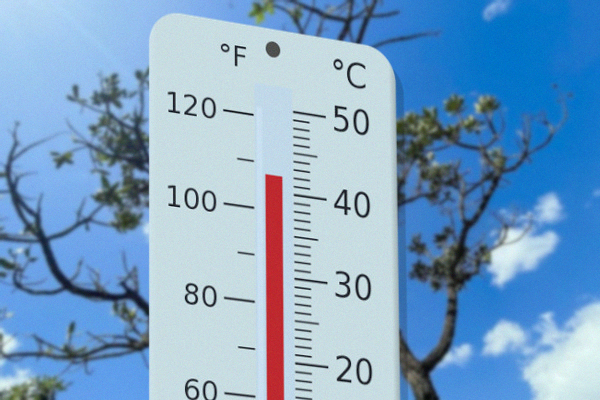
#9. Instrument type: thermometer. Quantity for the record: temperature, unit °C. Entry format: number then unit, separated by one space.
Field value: 42 °C
